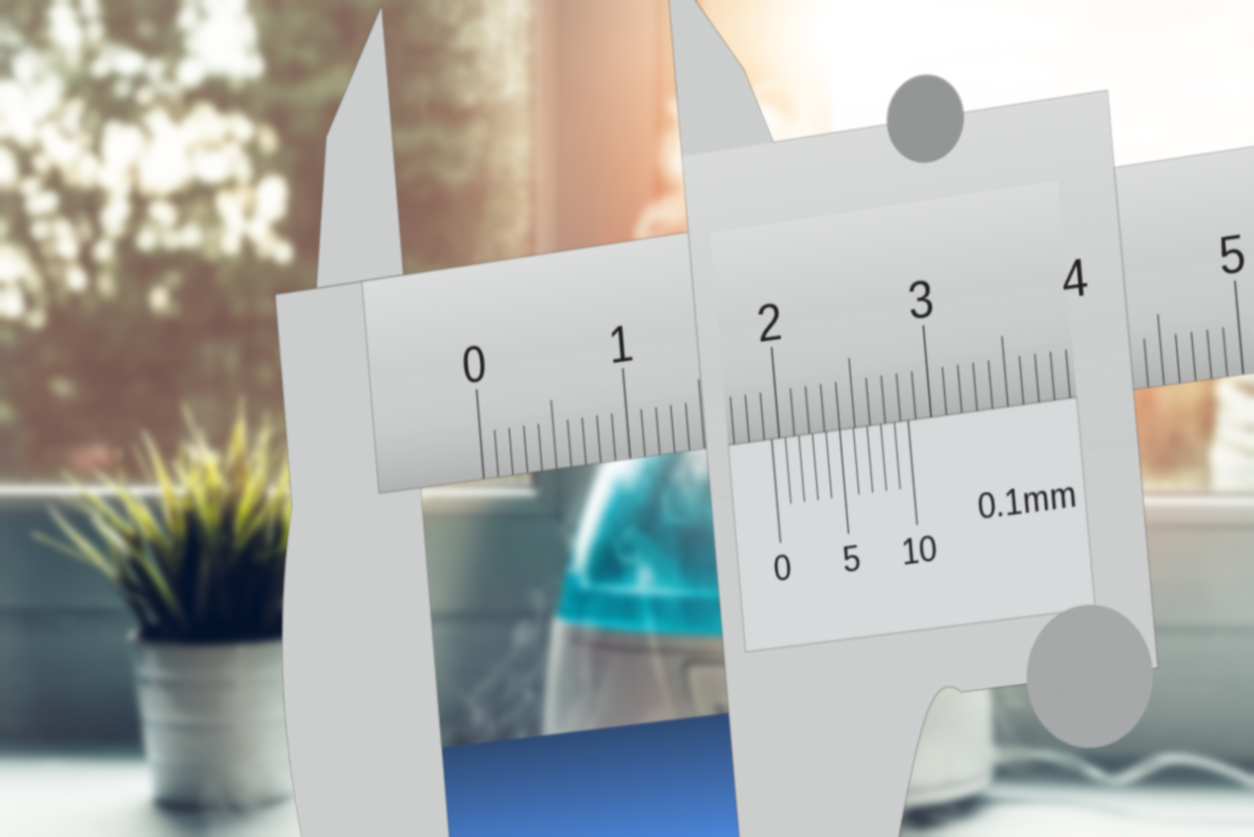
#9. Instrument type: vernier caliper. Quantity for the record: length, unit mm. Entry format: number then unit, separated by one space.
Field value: 19.5 mm
